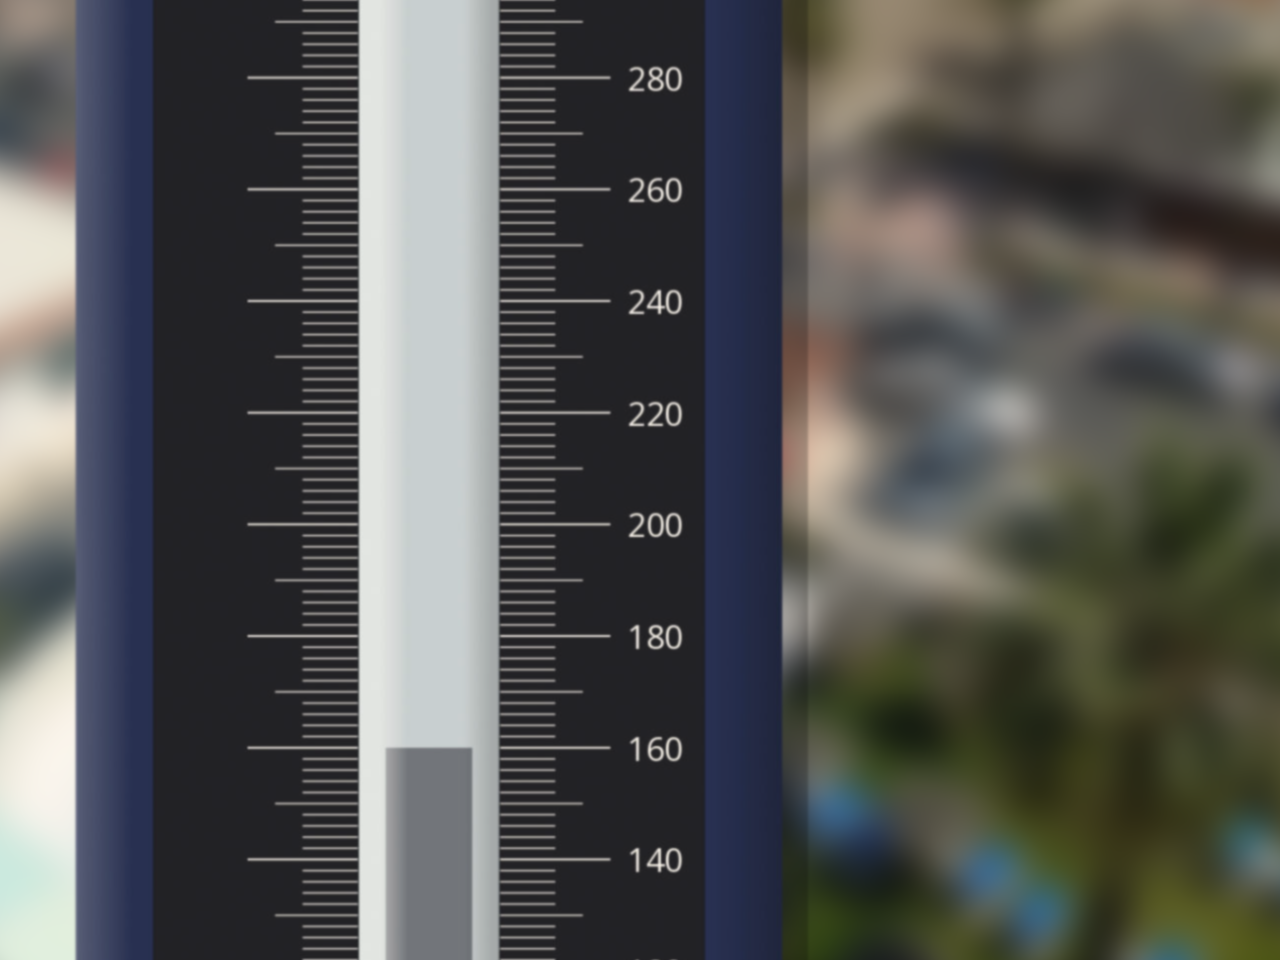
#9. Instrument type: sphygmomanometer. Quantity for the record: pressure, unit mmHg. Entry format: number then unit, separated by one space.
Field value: 160 mmHg
